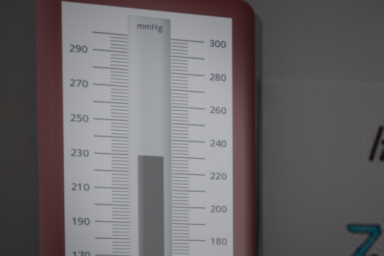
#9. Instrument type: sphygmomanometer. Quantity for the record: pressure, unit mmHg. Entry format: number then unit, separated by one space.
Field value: 230 mmHg
